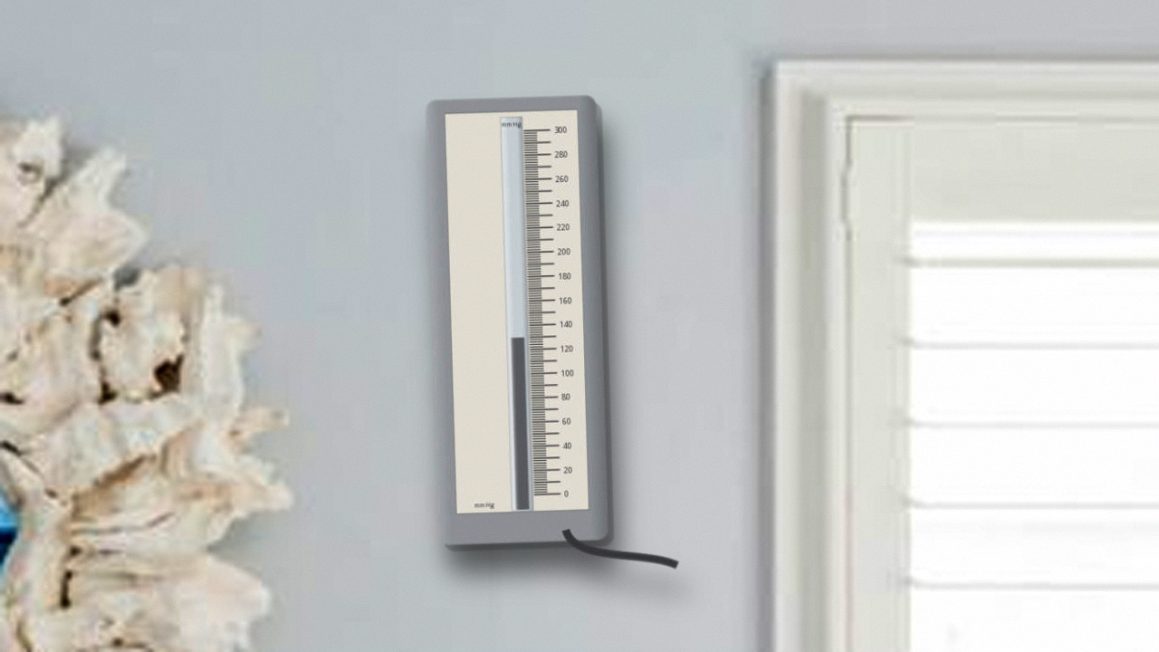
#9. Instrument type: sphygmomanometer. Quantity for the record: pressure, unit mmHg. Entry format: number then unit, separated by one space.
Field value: 130 mmHg
